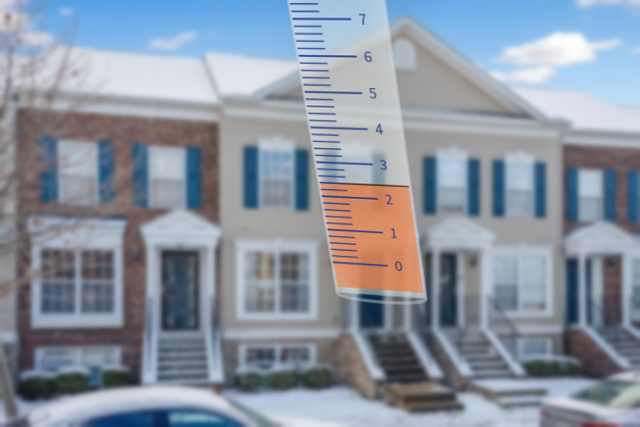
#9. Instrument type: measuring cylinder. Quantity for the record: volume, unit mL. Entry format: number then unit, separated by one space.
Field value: 2.4 mL
